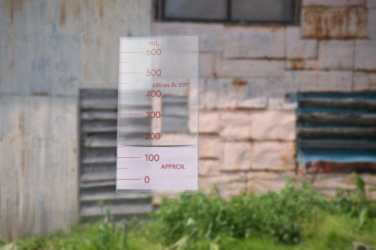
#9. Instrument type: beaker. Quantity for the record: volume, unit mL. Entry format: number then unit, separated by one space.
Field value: 150 mL
